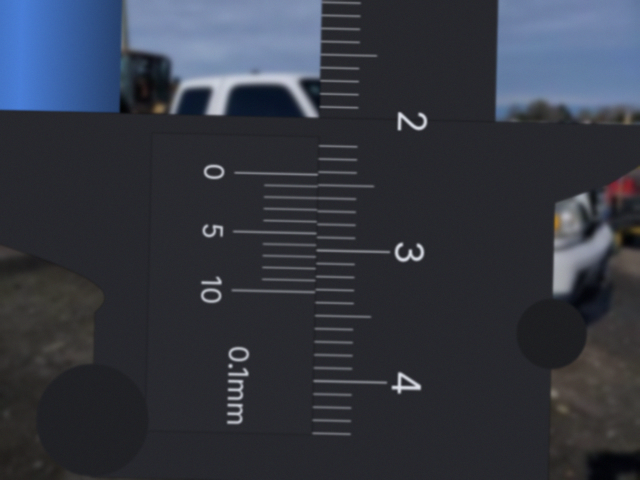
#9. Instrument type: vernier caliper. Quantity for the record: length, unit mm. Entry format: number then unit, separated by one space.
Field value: 24.2 mm
